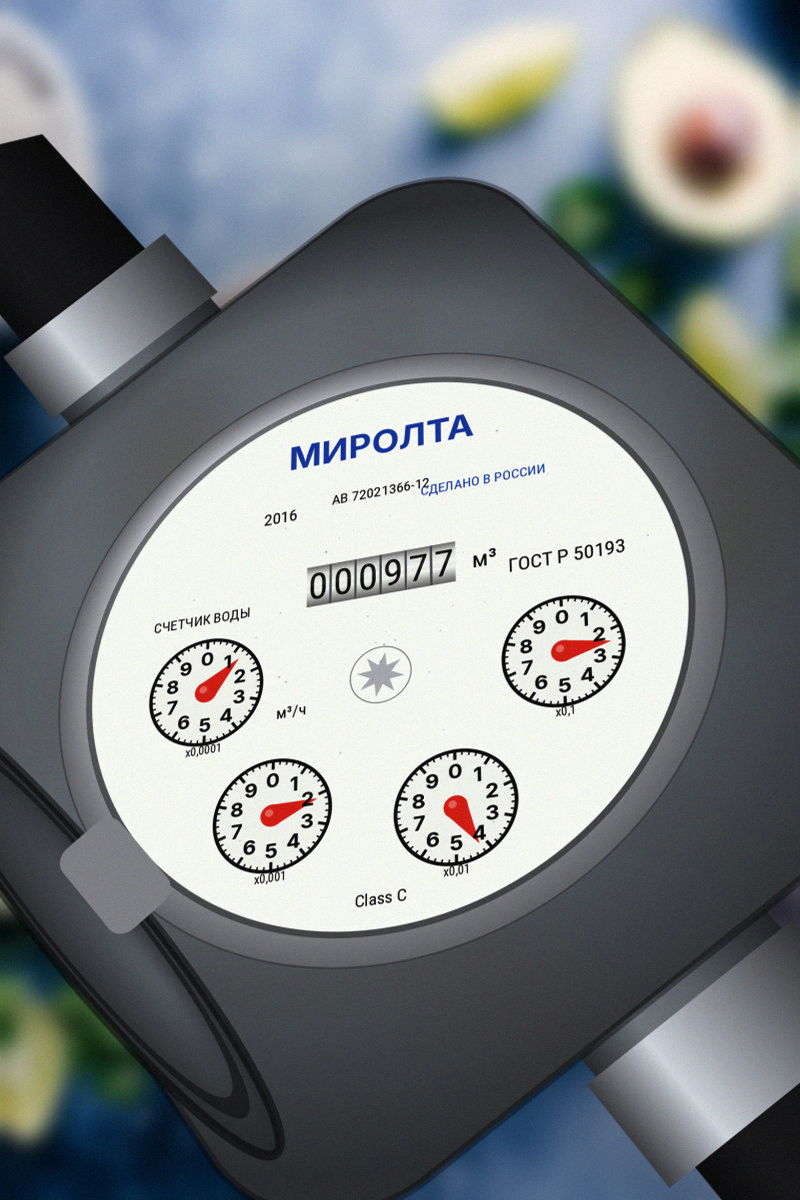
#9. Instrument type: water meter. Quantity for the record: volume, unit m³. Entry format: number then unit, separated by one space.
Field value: 977.2421 m³
